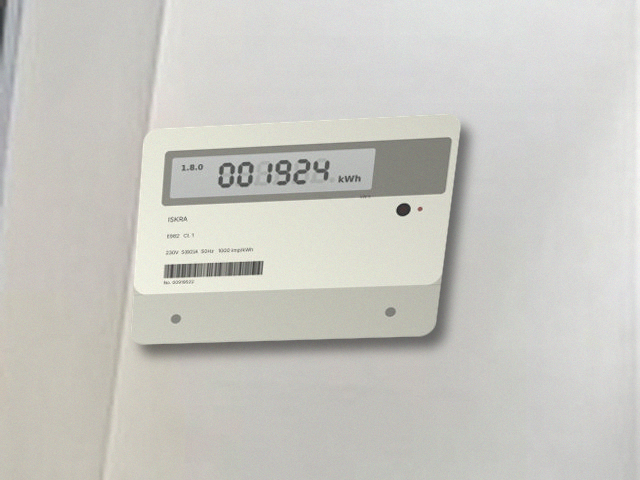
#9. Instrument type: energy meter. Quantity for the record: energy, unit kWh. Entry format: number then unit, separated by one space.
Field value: 1924 kWh
